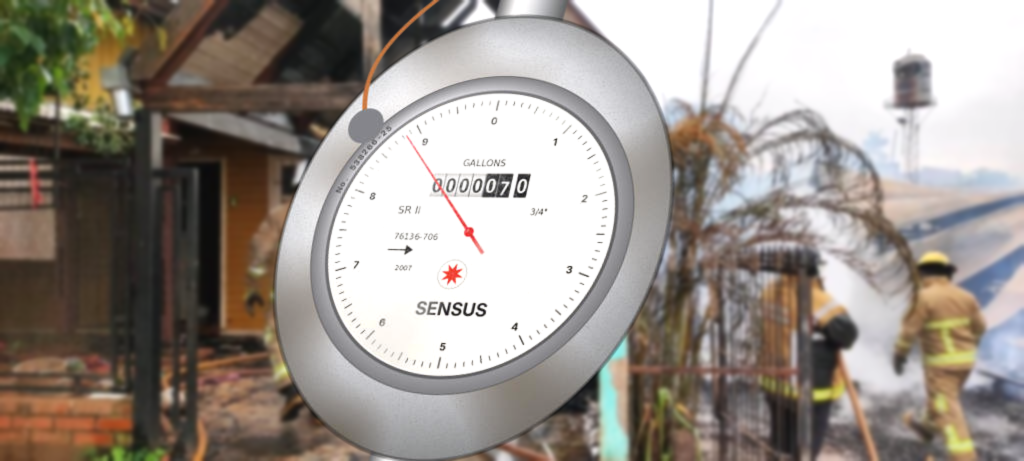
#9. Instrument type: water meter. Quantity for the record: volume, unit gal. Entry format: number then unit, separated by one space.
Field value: 68.8 gal
